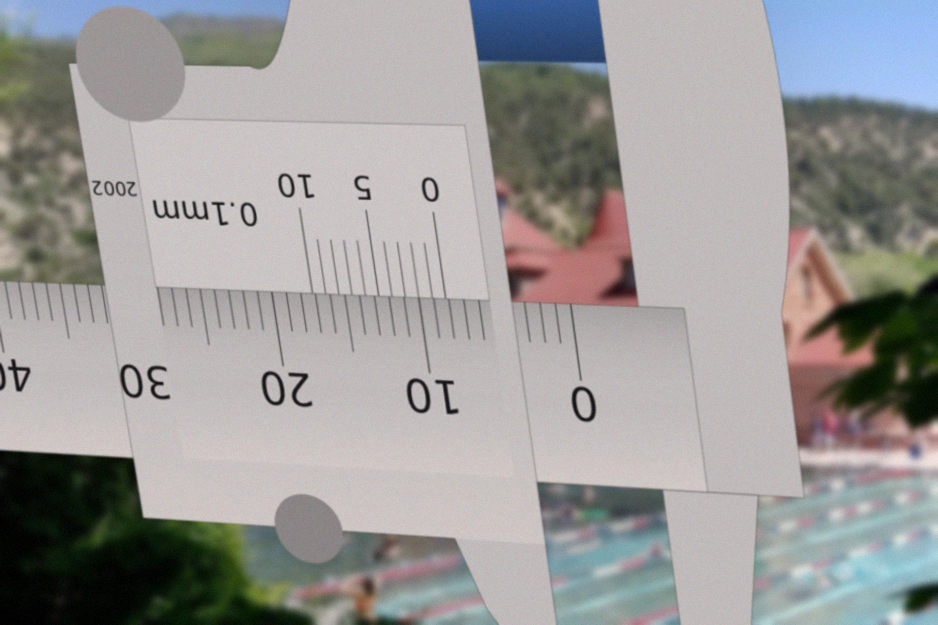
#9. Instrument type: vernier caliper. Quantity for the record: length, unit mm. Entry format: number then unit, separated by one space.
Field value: 8.2 mm
